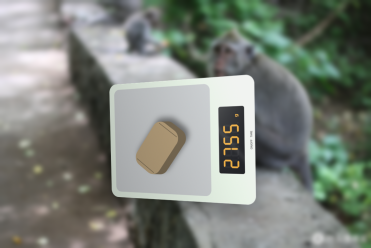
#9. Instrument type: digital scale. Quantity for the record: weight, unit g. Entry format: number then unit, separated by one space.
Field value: 2755 g
